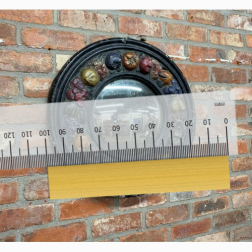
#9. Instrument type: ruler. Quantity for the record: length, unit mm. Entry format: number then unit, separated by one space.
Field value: 100 mm
